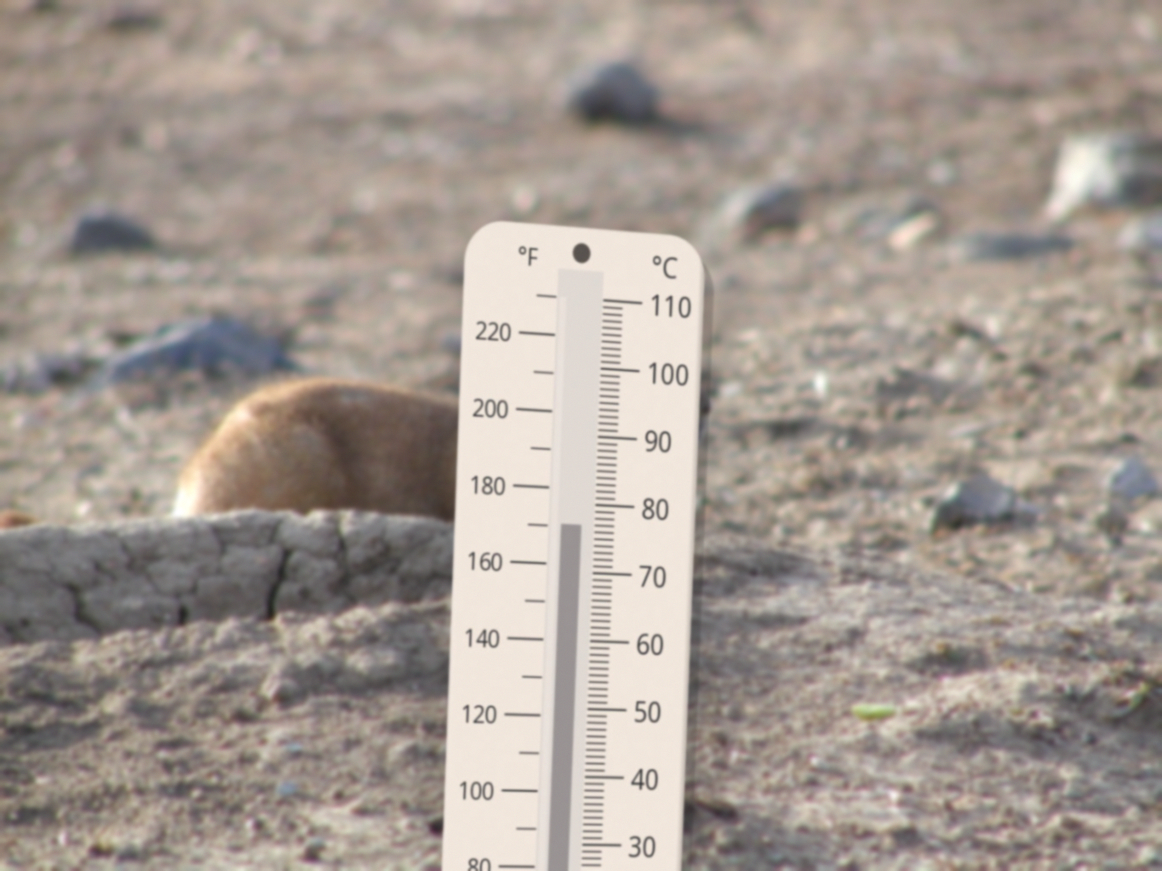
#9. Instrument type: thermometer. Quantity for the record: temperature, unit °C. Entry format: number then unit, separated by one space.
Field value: 77 °C
